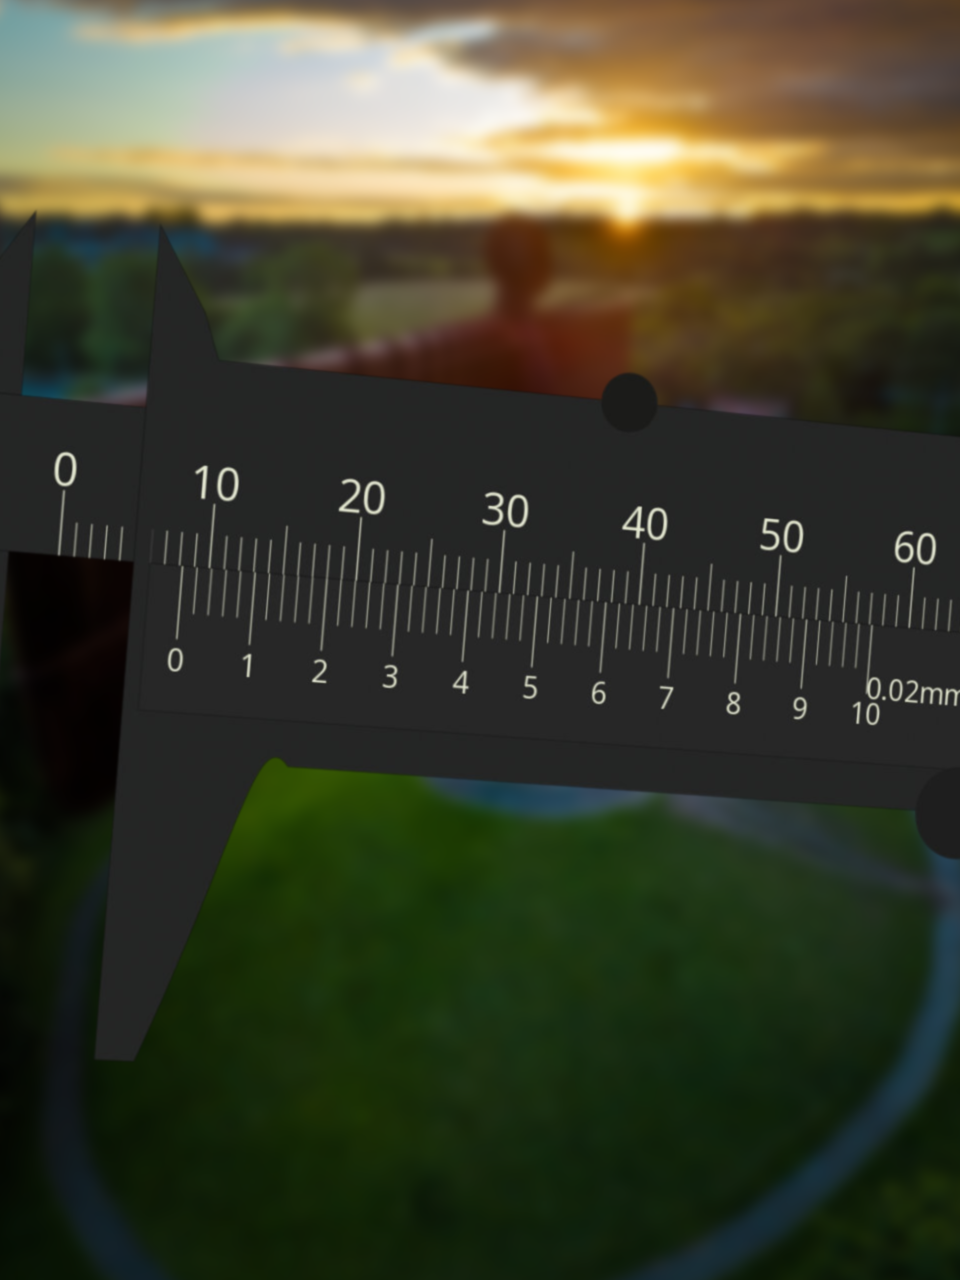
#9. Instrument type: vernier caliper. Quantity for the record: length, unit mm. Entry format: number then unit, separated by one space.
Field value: 8.2 mm
